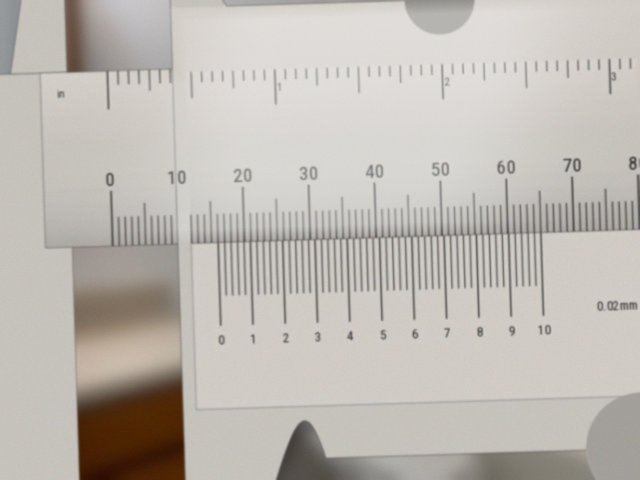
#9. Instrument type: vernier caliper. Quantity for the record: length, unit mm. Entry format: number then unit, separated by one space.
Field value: 16.0 mm
